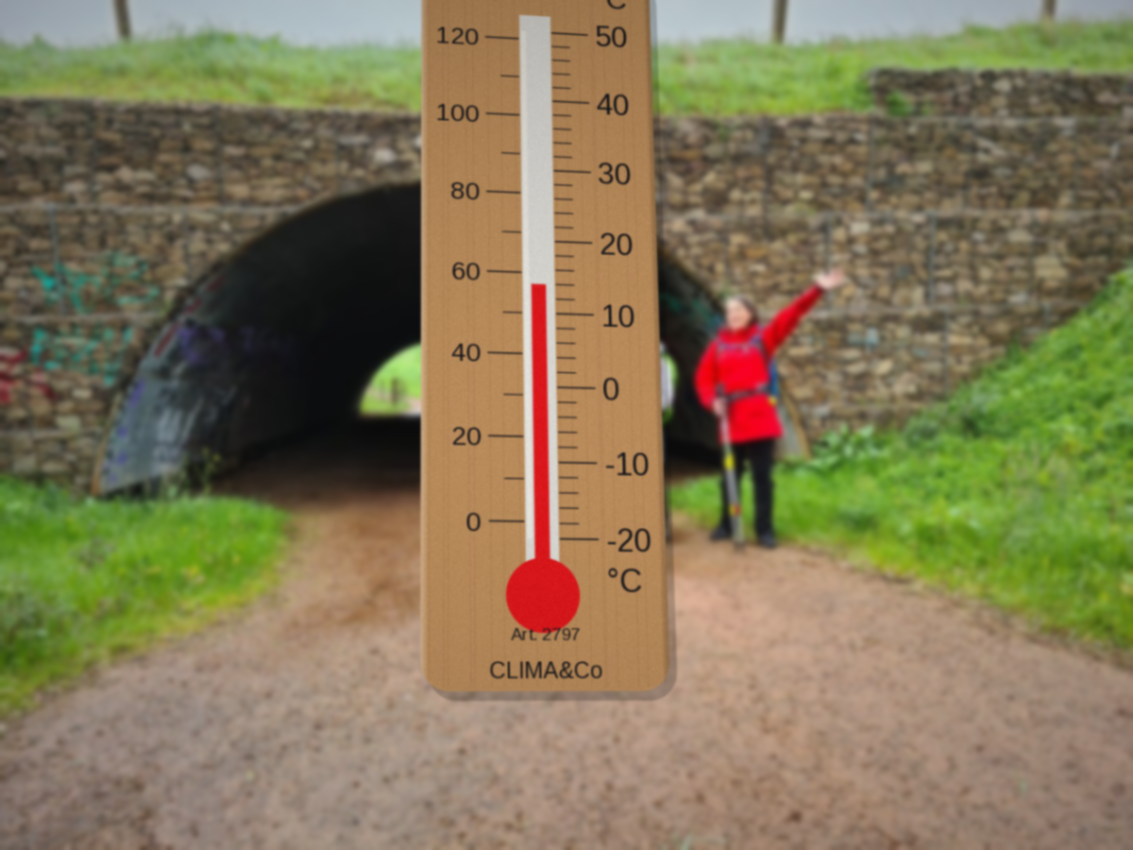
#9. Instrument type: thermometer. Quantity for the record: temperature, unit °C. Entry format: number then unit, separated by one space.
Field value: 14 °C
